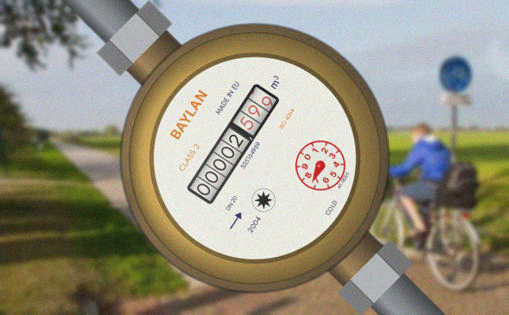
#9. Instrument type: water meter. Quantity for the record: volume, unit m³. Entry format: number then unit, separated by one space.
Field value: 2.5987 m³
